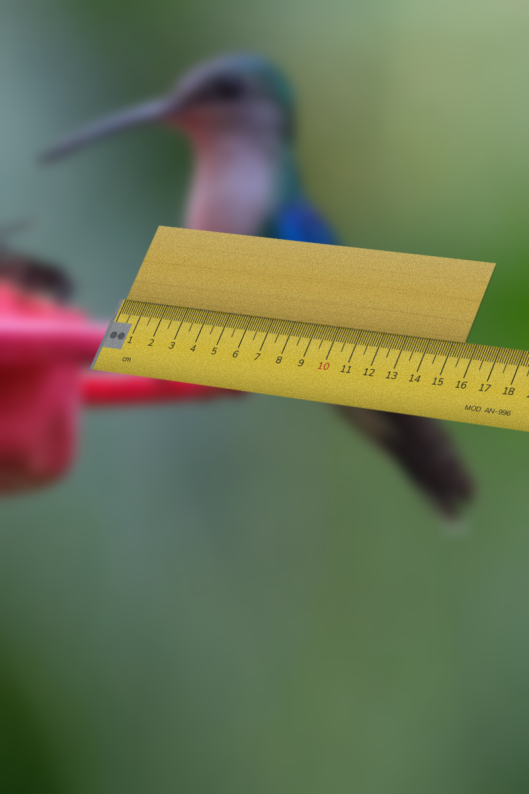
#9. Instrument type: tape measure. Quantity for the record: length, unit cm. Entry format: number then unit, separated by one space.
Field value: 15.5 cm
